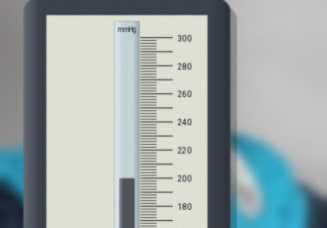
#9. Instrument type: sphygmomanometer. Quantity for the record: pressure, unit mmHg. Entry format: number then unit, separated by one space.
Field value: 200 mmHg
